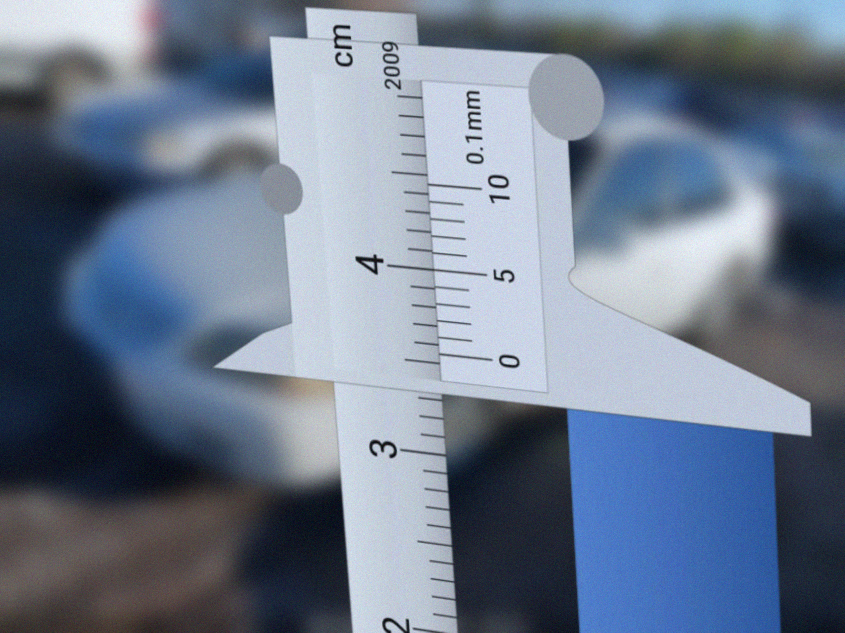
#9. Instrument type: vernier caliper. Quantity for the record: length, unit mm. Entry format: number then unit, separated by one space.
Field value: 35.5 mm
